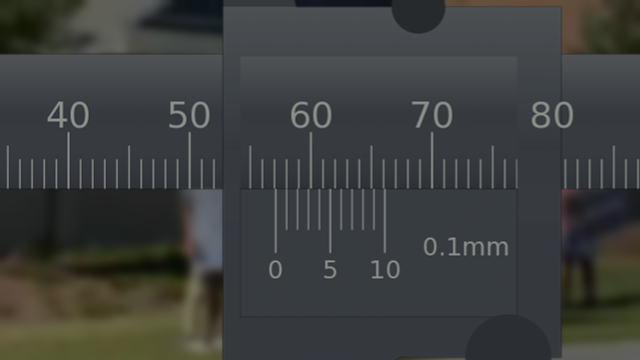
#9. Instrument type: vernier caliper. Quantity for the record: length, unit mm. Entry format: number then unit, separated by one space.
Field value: 57.1 mm
